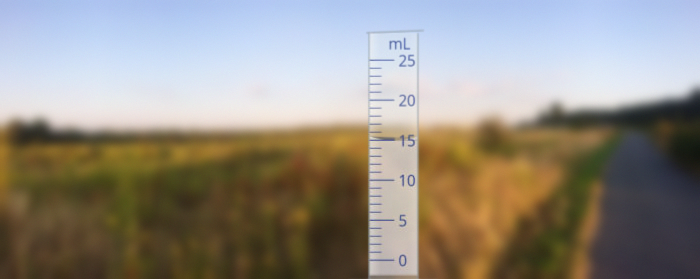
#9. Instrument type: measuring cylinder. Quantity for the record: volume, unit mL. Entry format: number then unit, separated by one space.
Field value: 15 mL
